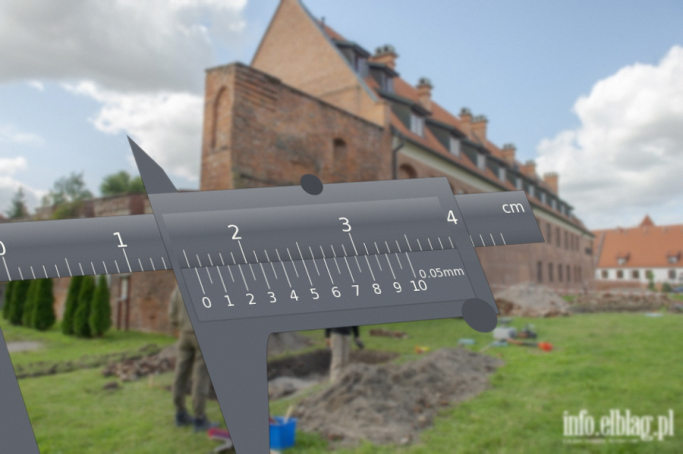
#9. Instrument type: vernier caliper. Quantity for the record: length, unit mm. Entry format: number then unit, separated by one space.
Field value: 15.5 mm
